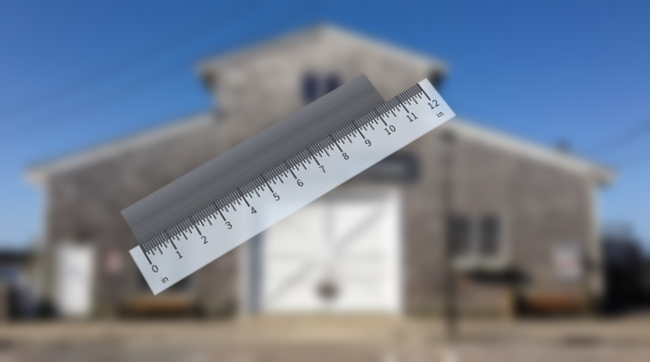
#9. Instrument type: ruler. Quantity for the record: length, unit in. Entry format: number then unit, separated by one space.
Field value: 10.5 in
